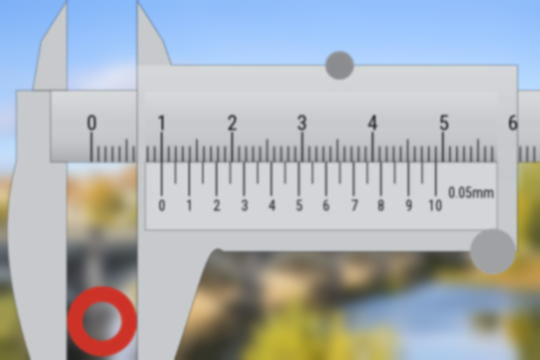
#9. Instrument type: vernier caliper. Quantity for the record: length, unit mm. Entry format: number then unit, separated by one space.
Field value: 10.0 mm
